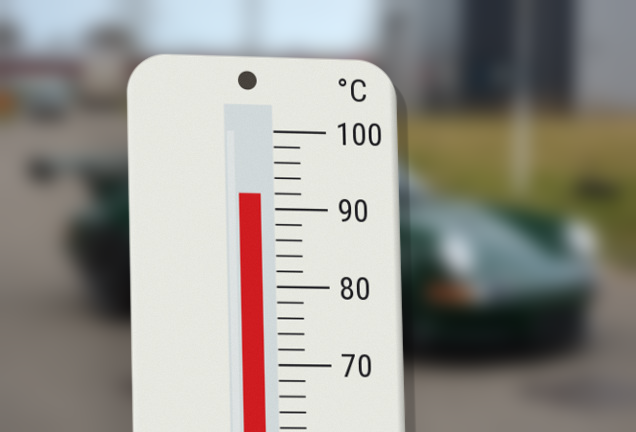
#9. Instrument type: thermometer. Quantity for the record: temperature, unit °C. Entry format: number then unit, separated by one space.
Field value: 92 °C
